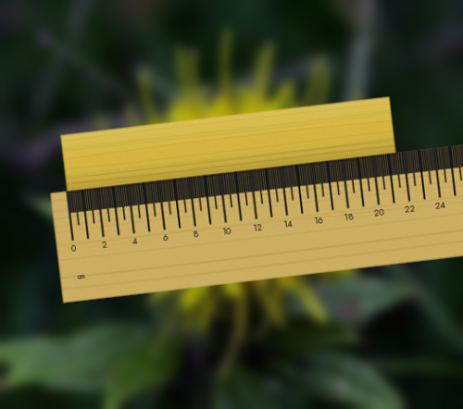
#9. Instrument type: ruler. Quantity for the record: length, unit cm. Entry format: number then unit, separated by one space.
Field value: 21.5 cm
